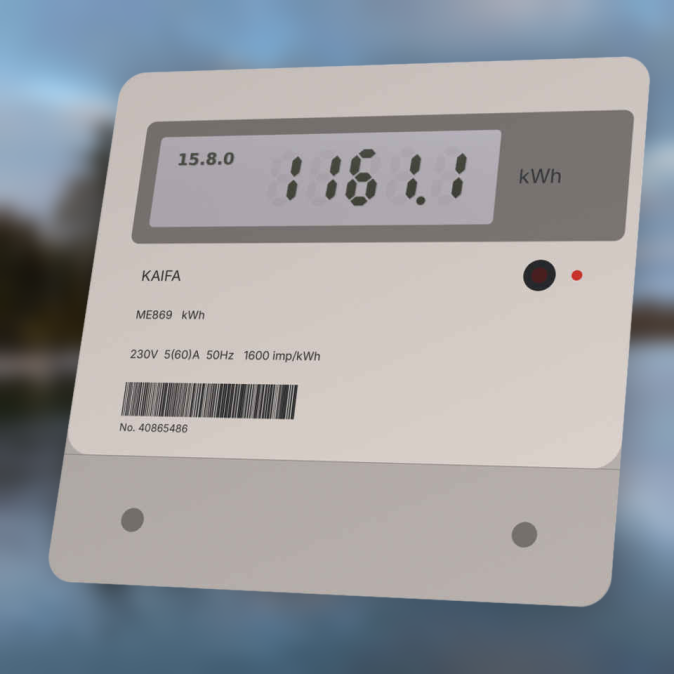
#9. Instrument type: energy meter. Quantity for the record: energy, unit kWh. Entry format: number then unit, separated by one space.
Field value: 1161.1 kWh
